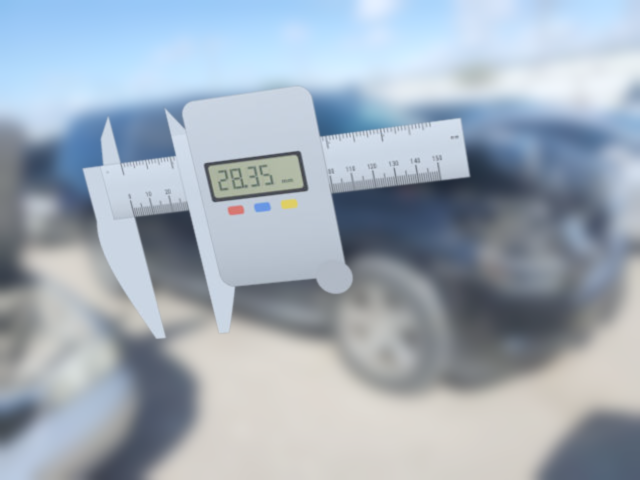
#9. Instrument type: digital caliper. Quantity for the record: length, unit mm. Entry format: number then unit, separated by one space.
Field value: 28.35 mm
